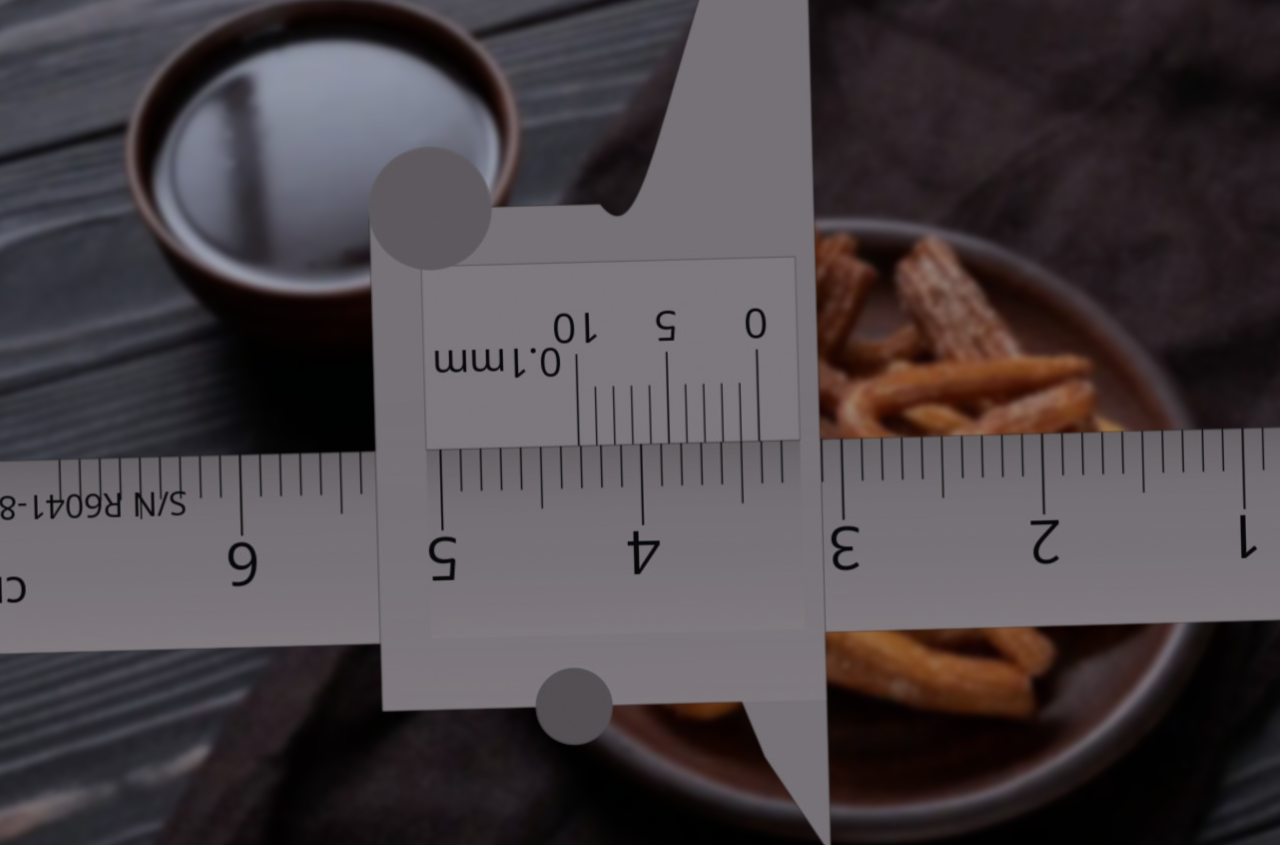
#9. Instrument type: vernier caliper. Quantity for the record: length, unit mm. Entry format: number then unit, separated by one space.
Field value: 34.1 mm
